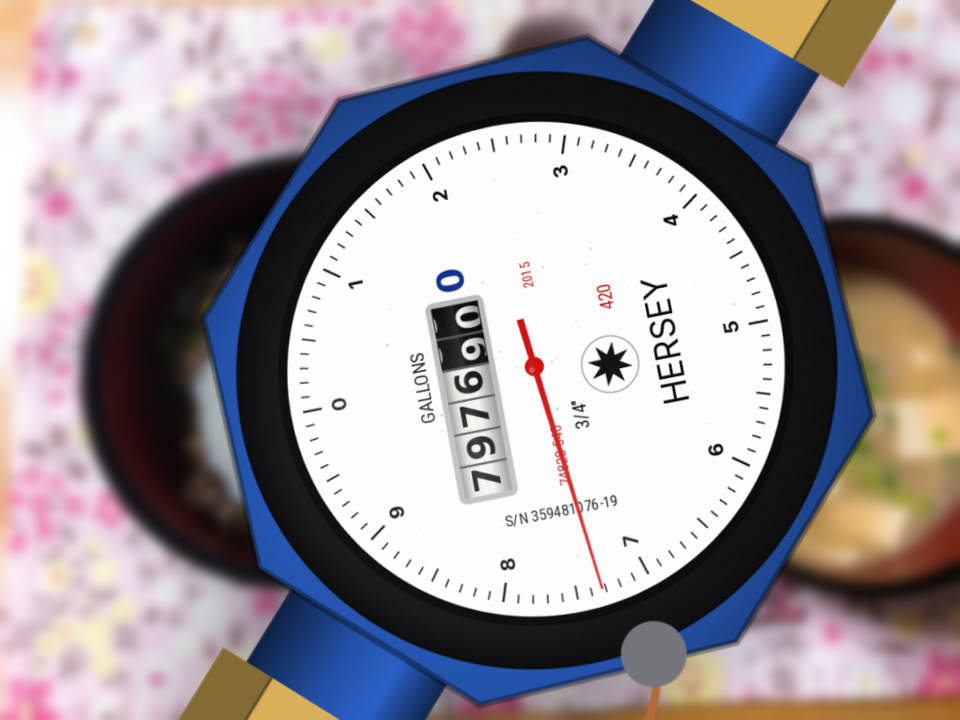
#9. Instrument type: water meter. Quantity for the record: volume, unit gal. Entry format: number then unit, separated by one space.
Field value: 7976897.3 gal
